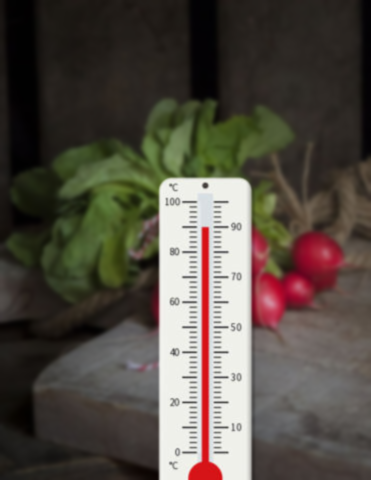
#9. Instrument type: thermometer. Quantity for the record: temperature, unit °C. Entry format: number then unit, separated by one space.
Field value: 90 °C
